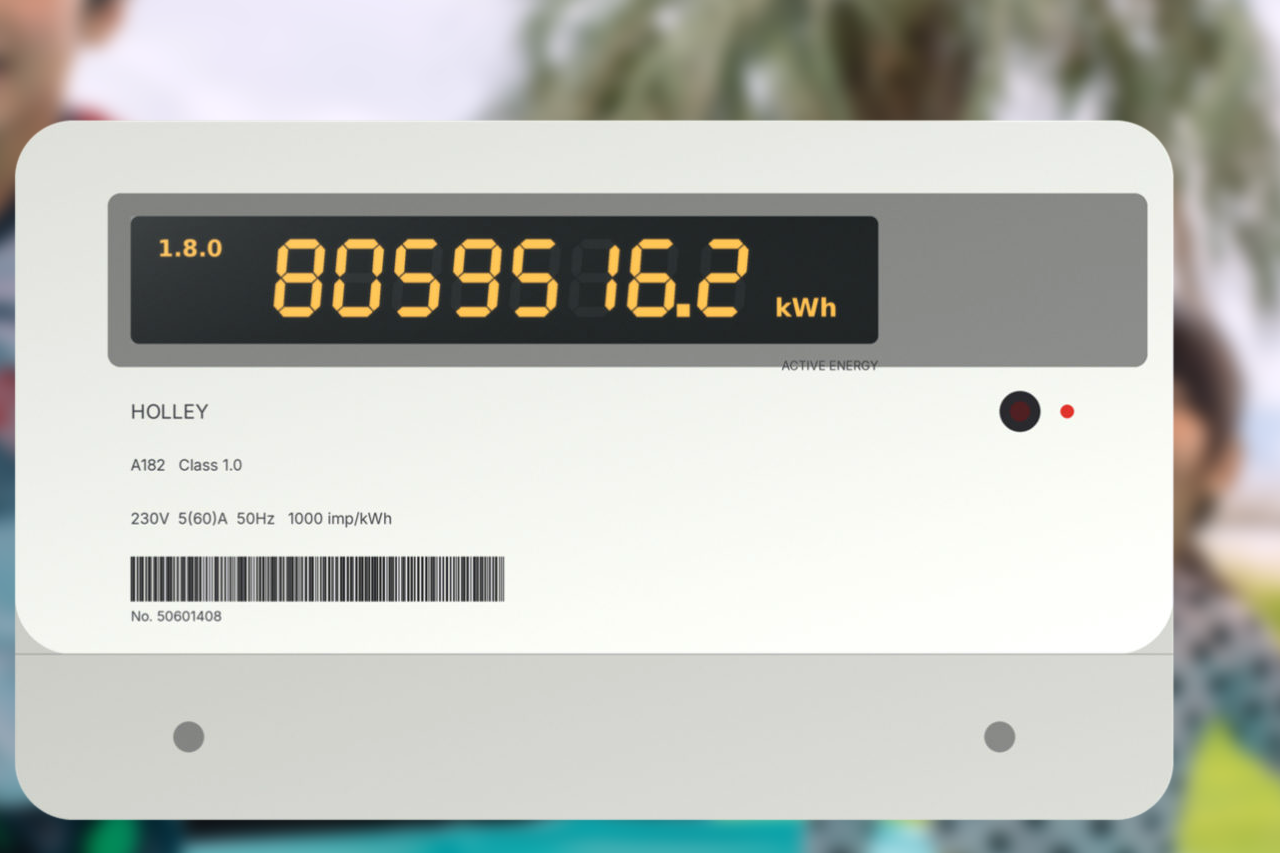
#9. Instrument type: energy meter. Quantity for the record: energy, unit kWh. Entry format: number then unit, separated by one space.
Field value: 8059516.2 kWh
